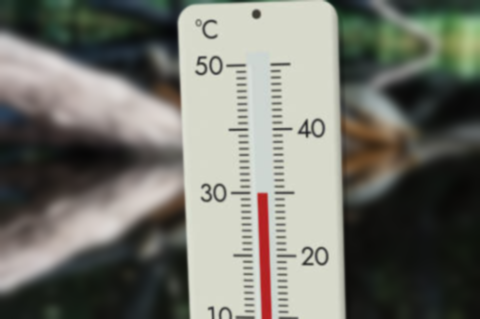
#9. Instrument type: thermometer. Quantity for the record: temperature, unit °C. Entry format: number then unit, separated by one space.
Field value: 30 °C
